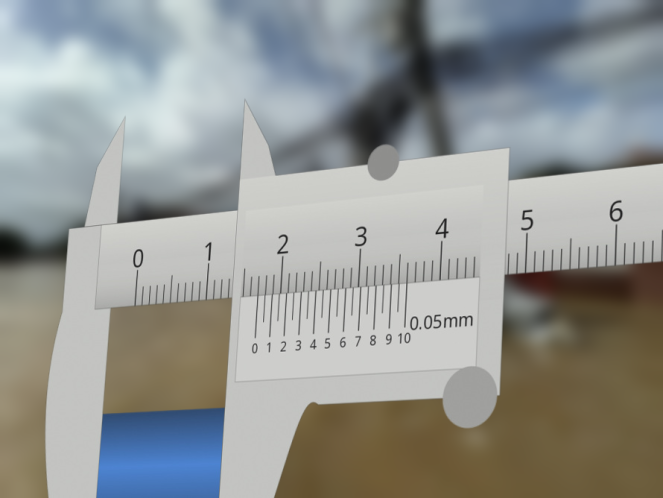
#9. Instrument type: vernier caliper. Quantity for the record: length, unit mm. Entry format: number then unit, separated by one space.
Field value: 17.0 mm
